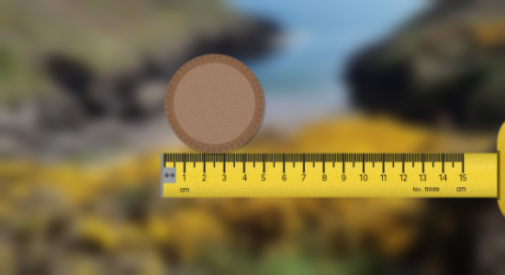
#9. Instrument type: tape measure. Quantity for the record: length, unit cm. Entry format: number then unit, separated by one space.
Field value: 5 cm
